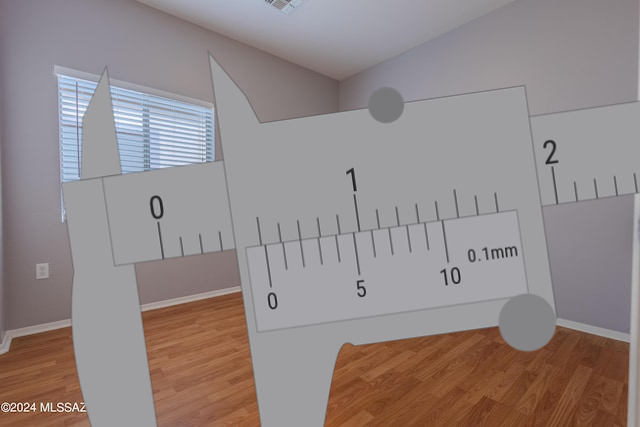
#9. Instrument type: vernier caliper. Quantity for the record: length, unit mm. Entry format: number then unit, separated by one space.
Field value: 5.2 mm
